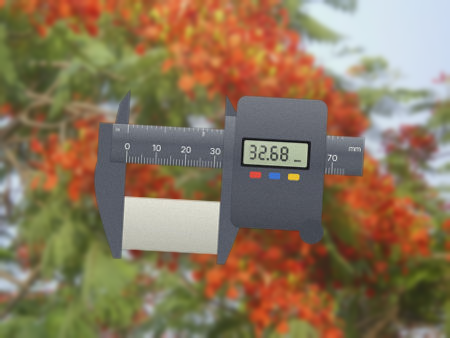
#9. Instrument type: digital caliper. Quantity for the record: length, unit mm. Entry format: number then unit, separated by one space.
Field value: 32.68 mm
